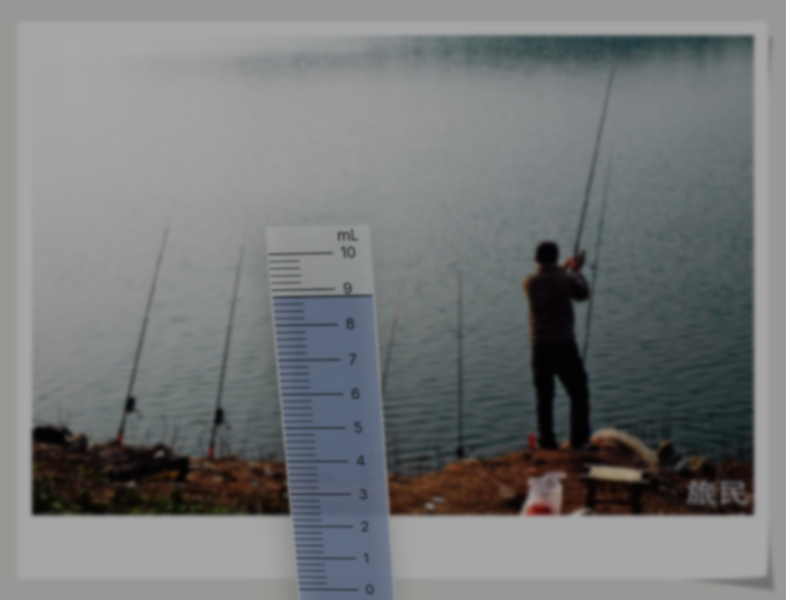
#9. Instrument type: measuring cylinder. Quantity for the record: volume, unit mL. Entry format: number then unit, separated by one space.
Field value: 8.8 mL
